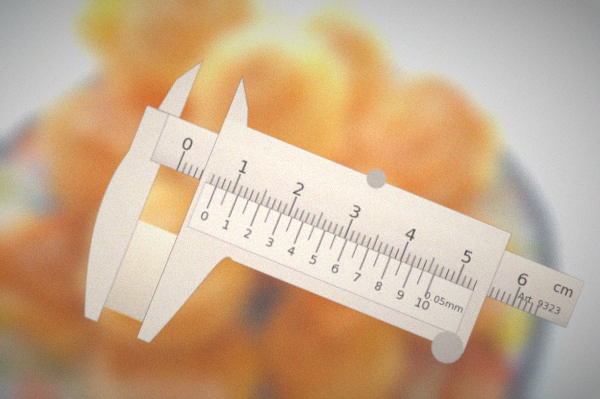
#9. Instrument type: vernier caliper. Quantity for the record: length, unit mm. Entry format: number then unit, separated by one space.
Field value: 7.0 mm
